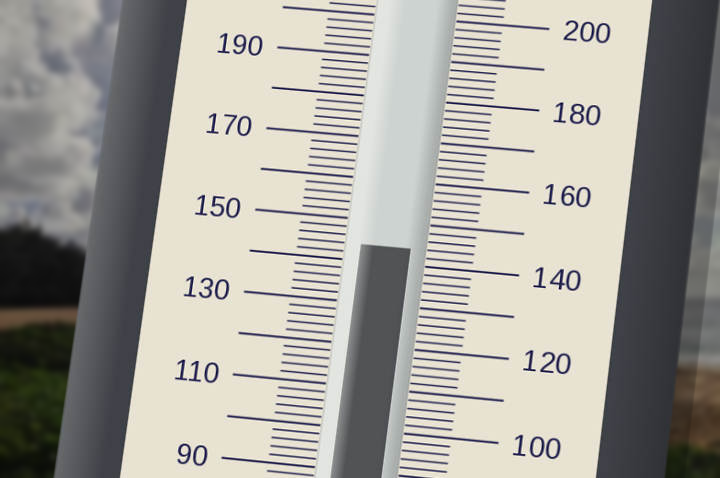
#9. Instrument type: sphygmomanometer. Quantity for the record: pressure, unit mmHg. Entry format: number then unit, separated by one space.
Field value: 144 mmHg
